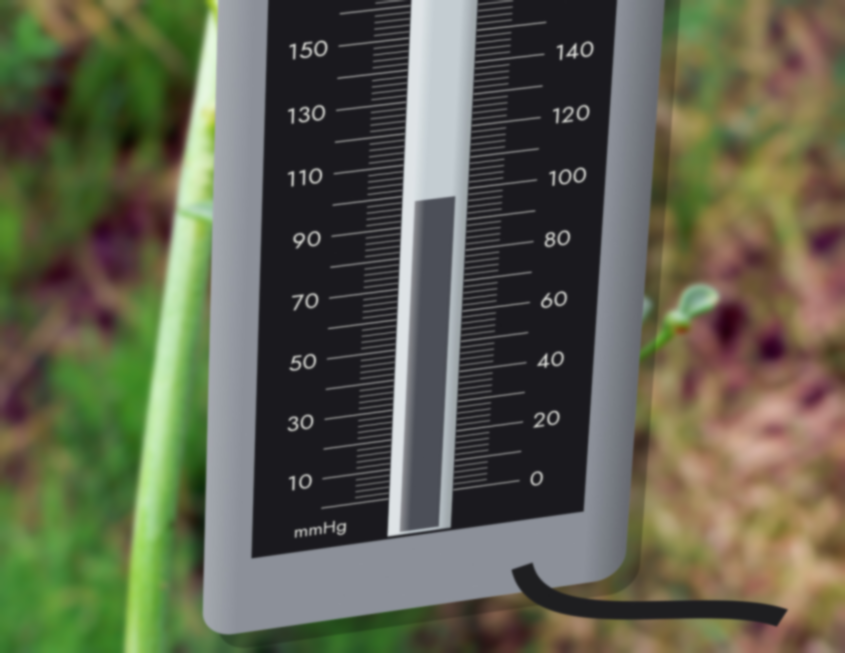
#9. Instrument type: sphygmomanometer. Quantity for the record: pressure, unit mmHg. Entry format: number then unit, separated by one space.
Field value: 98 mmHg
